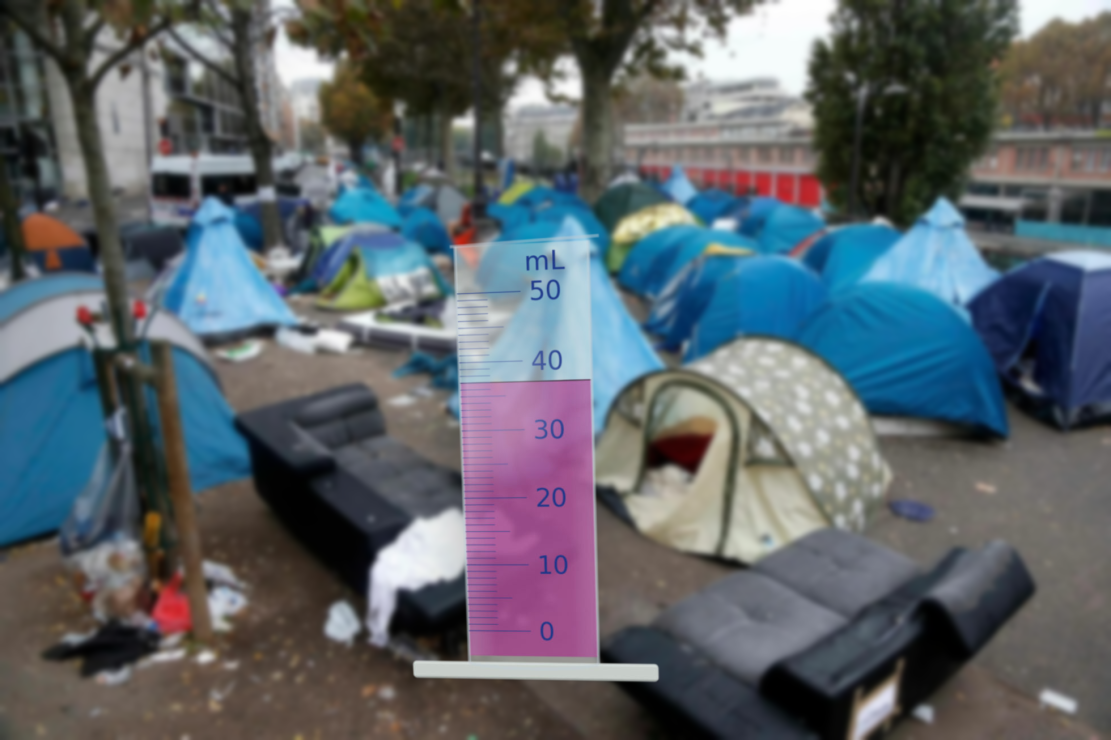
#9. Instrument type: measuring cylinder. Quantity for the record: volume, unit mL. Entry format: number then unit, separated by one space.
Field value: 37 mL
